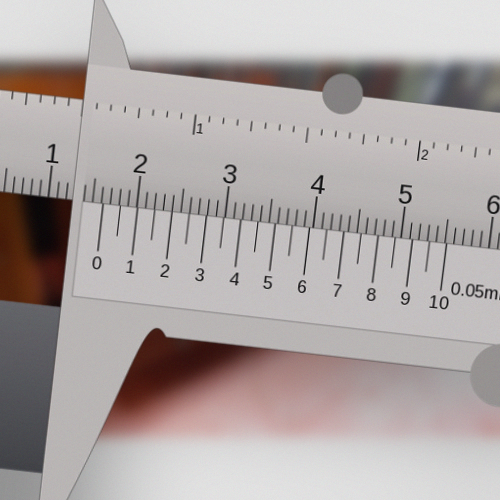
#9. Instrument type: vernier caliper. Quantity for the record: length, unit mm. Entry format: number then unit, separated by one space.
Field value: 16.2 mm
